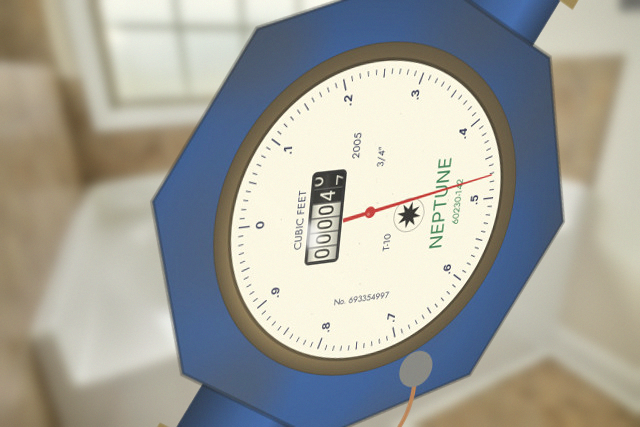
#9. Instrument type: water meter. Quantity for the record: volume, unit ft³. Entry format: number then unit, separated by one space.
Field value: 46.47 ft³
